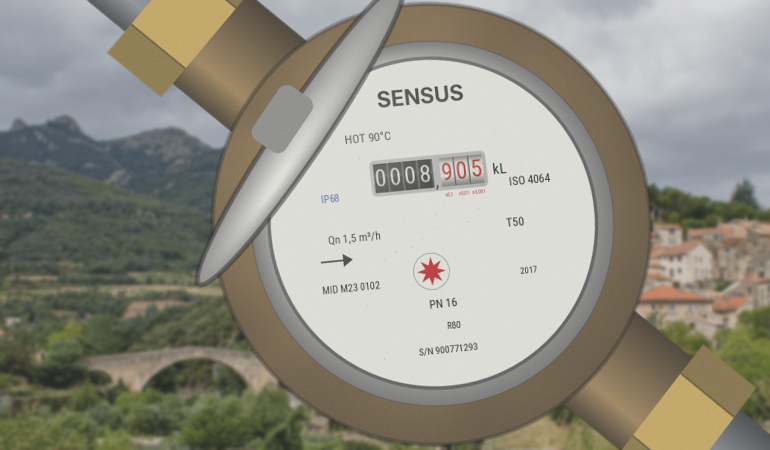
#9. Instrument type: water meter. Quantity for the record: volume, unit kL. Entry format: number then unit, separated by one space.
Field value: 8.905 kL
